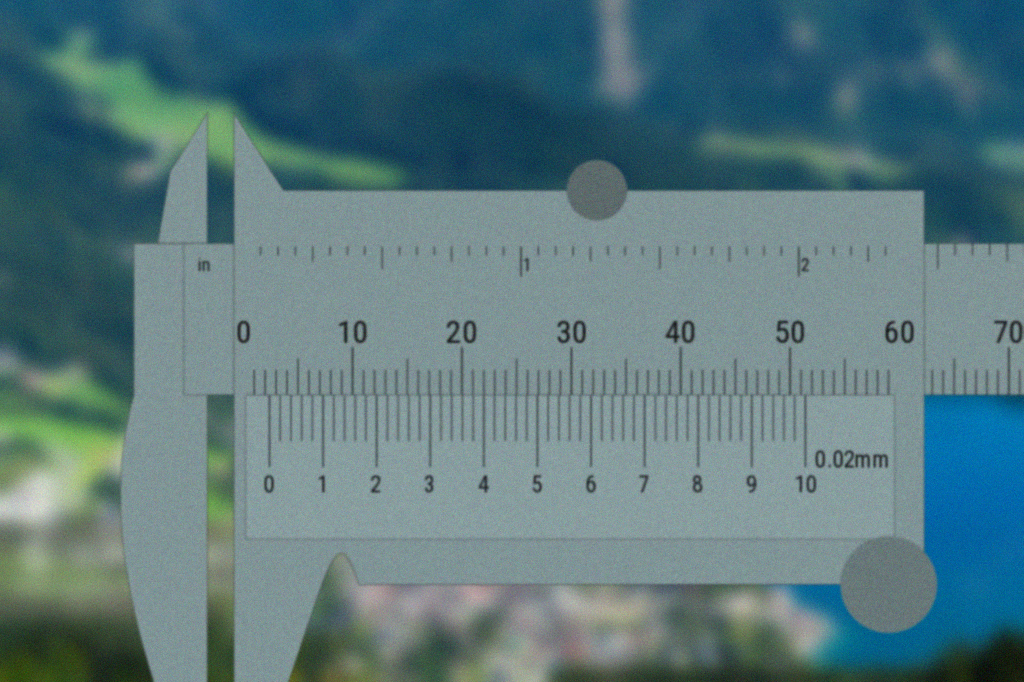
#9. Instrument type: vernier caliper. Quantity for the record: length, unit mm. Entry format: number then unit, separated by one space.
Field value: 2.4 mm
